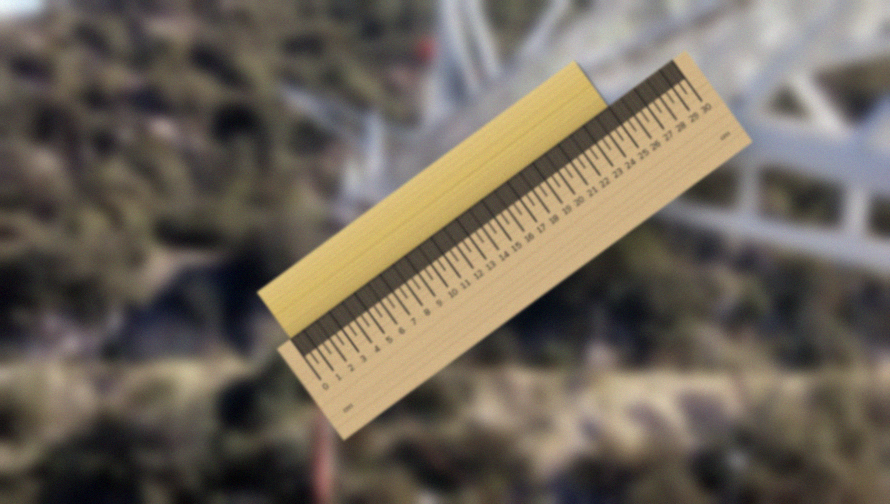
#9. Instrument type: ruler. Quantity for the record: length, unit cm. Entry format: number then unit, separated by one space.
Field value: 25 cm
